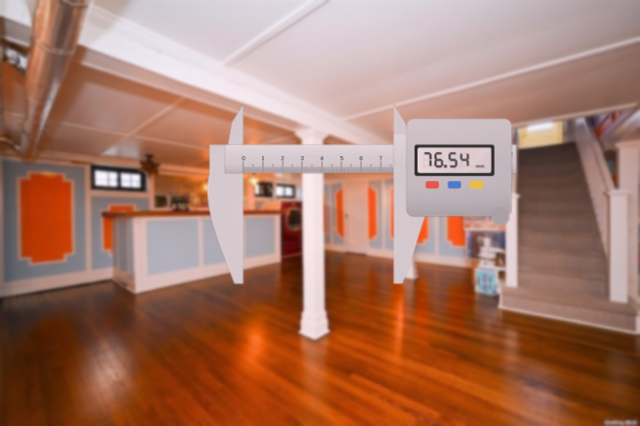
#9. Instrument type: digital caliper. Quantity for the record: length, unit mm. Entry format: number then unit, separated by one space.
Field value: 76.54 mm
